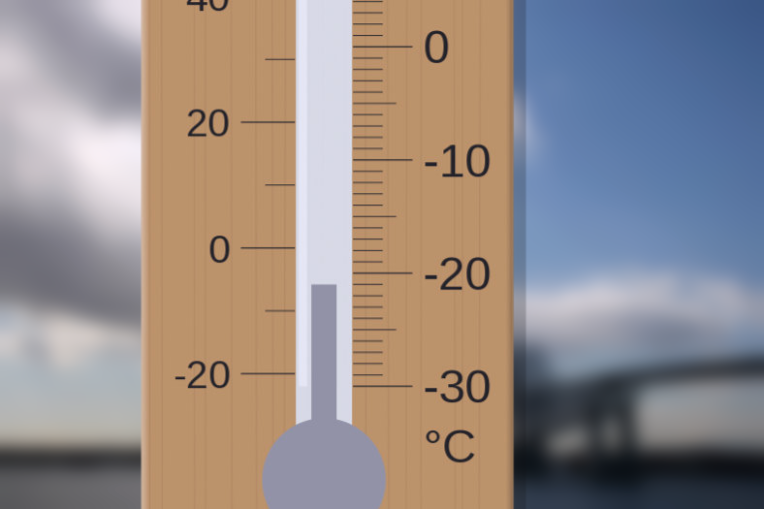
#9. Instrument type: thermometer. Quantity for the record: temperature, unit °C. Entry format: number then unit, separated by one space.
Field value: -21 °C
